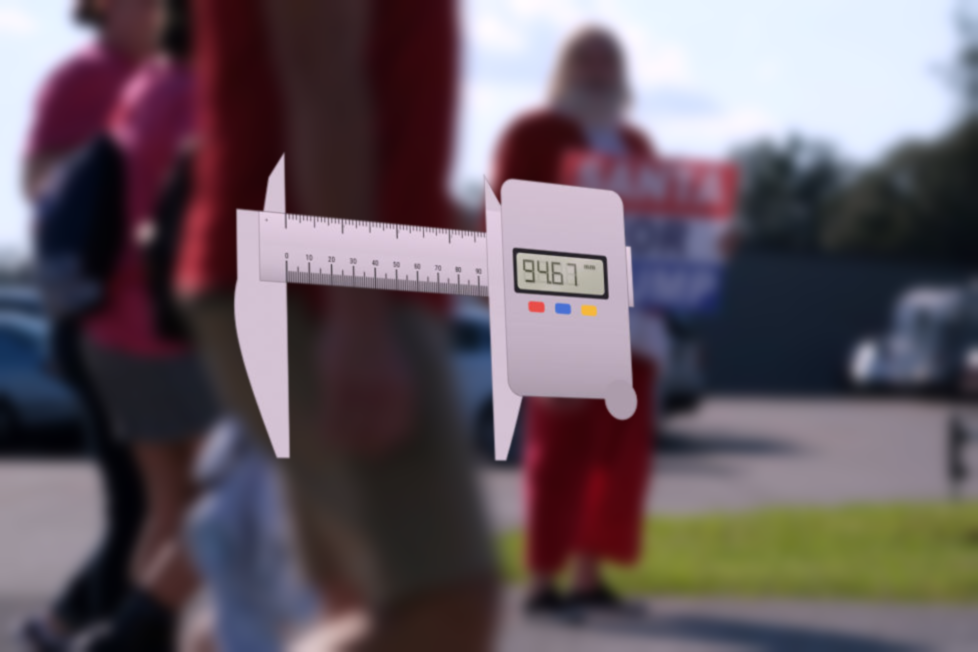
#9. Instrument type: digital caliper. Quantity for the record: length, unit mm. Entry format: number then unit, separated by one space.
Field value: 94.67 mm
